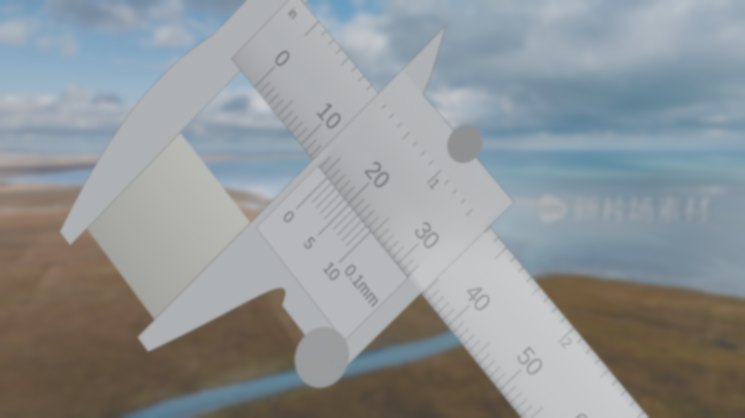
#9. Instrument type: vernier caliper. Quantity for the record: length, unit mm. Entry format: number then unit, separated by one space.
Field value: 15.6 mm
